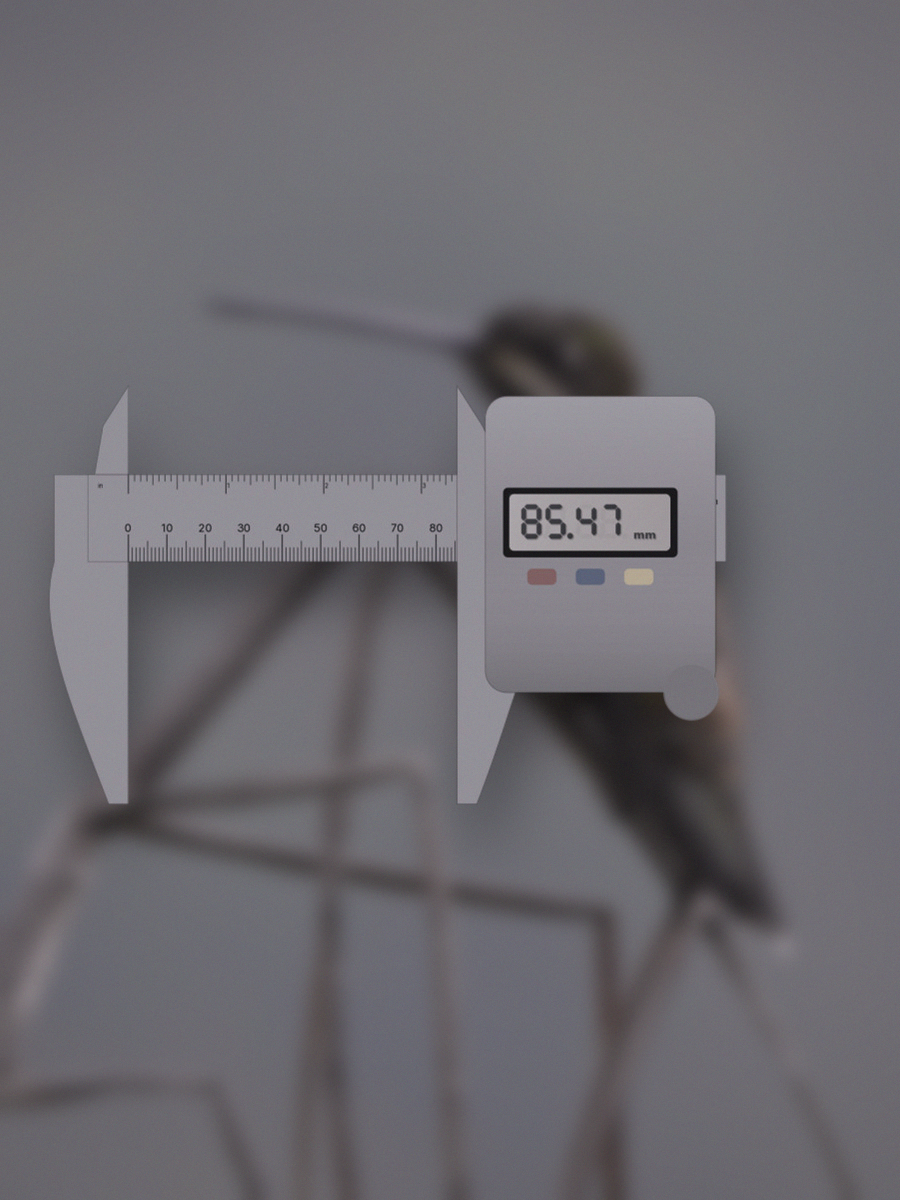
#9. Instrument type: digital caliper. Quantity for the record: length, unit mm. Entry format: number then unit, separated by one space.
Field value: 85.47 mm
